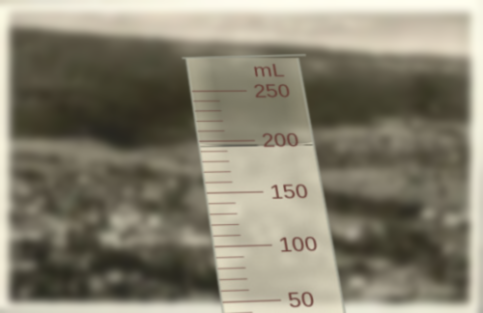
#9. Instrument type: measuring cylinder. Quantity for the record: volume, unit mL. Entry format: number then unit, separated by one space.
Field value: 195 mL
